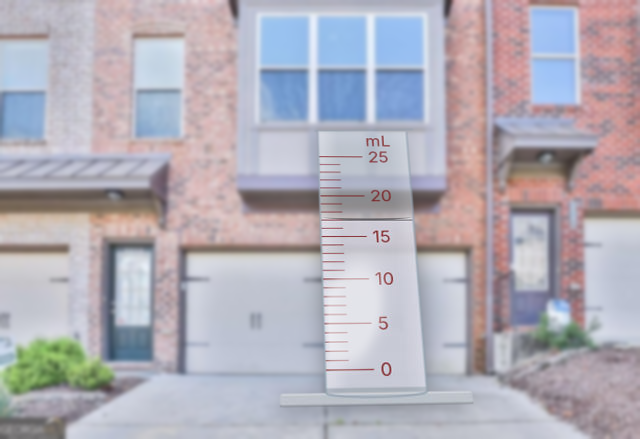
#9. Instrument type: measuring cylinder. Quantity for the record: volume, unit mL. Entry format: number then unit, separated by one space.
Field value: 17 mL
